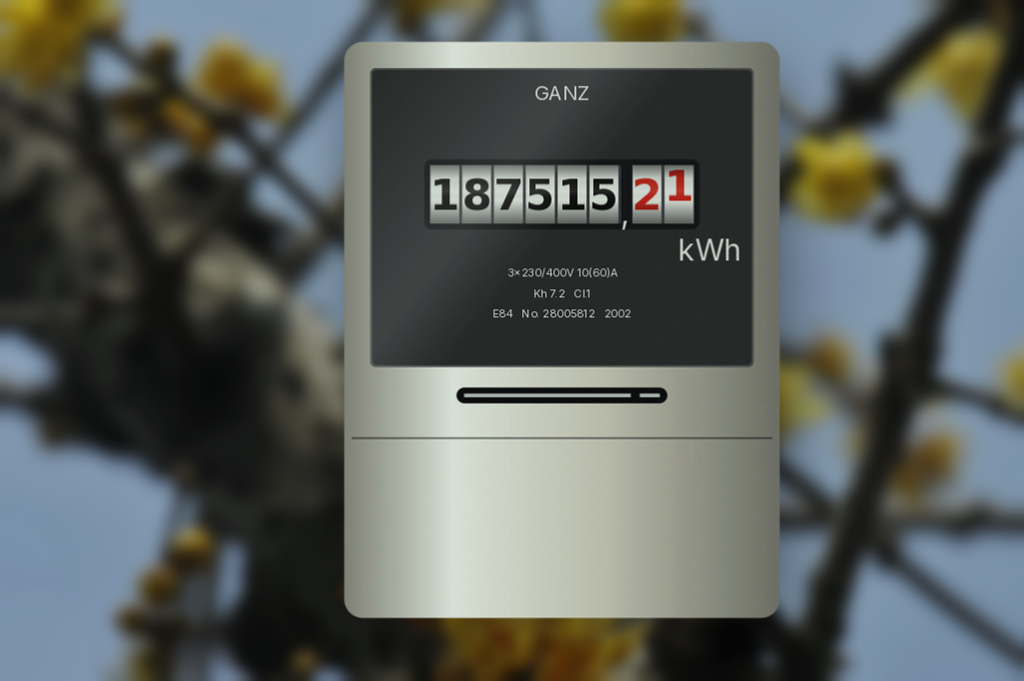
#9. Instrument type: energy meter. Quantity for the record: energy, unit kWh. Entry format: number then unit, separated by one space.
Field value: 187515.21 kWh
